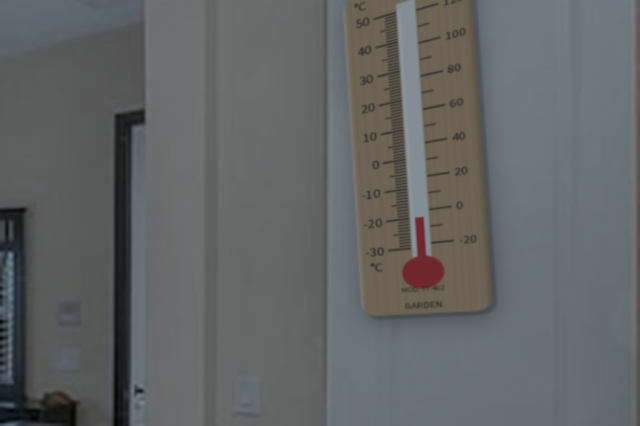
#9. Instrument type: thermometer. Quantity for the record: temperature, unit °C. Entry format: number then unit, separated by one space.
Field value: -20 °C
